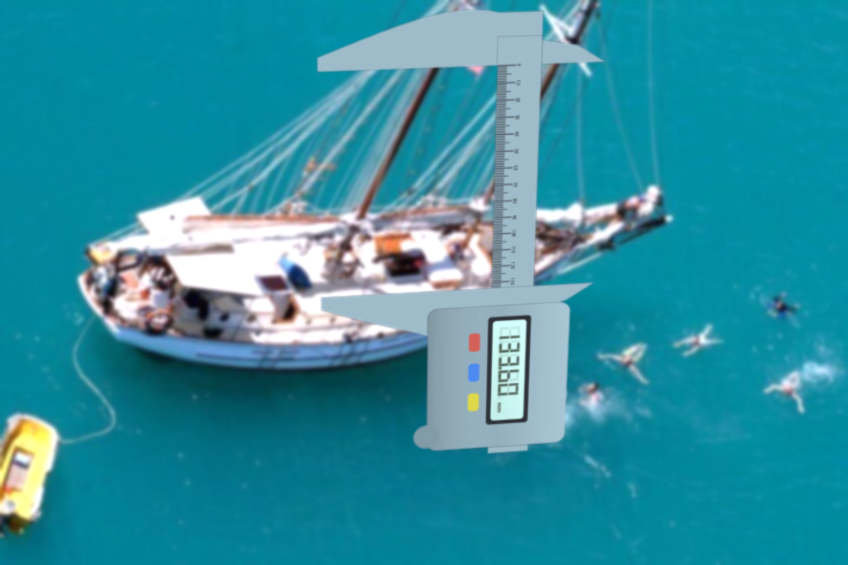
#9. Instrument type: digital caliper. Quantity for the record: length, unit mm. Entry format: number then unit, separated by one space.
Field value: 133.60 mm
